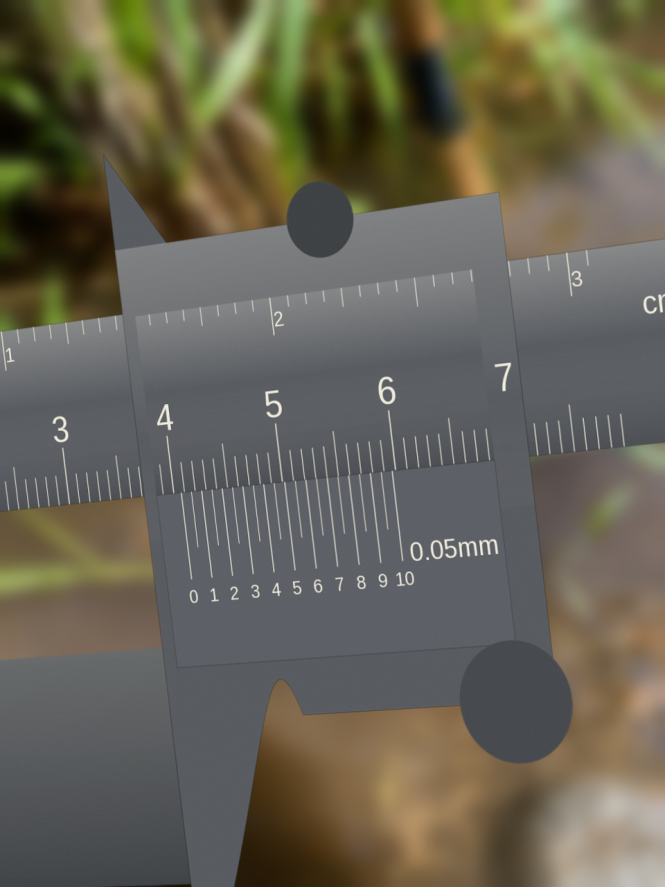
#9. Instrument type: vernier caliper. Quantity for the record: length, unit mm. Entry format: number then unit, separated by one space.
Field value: 40.7 mm
